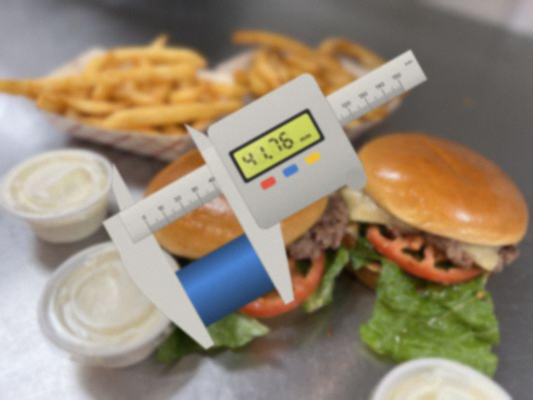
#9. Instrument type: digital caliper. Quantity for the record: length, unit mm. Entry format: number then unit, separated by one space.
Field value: 41.76 mm
